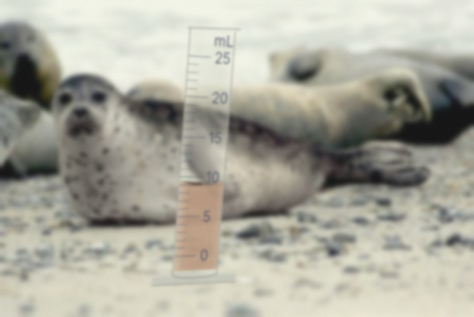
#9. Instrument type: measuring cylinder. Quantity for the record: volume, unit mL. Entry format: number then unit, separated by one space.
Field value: 9 mL
